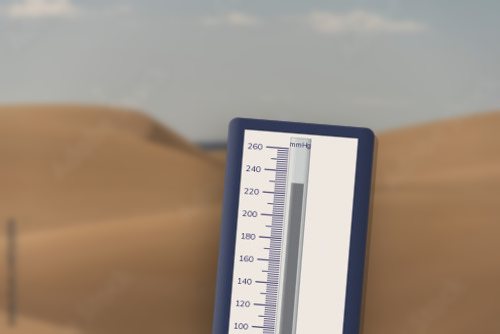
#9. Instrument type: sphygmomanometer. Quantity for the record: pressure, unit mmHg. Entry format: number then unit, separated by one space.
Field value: 230 mmHg
